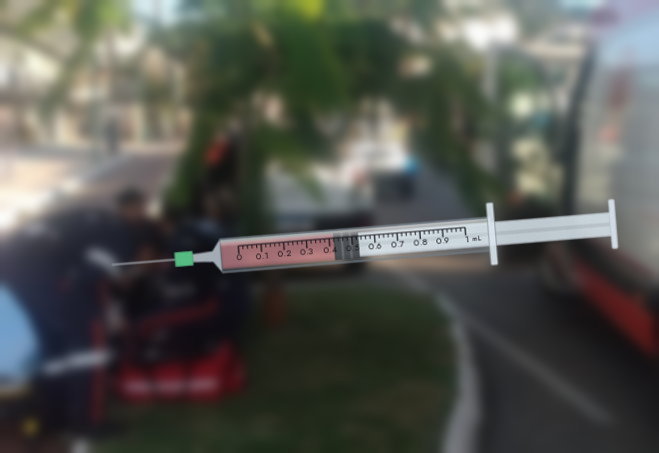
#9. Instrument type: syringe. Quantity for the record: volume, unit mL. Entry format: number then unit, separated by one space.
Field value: 0.42 mL
